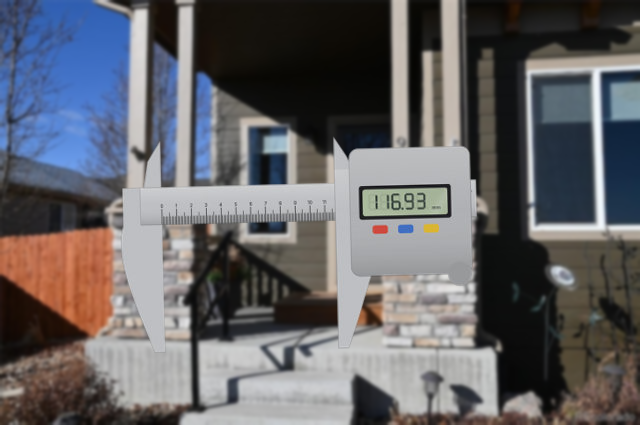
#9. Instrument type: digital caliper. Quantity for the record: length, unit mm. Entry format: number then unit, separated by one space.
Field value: 116.93 mm
